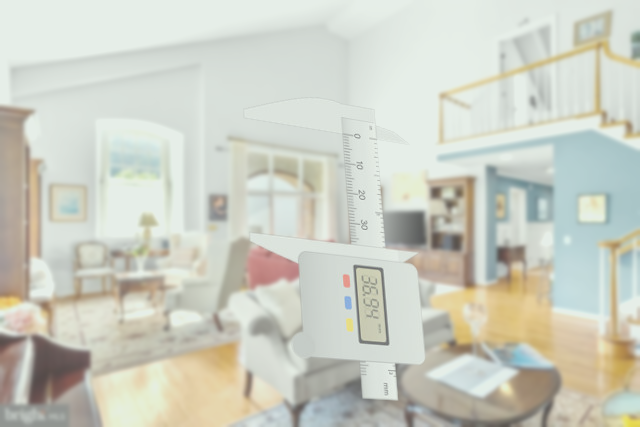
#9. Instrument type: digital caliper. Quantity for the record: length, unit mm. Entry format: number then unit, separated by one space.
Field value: 36.94 mm
